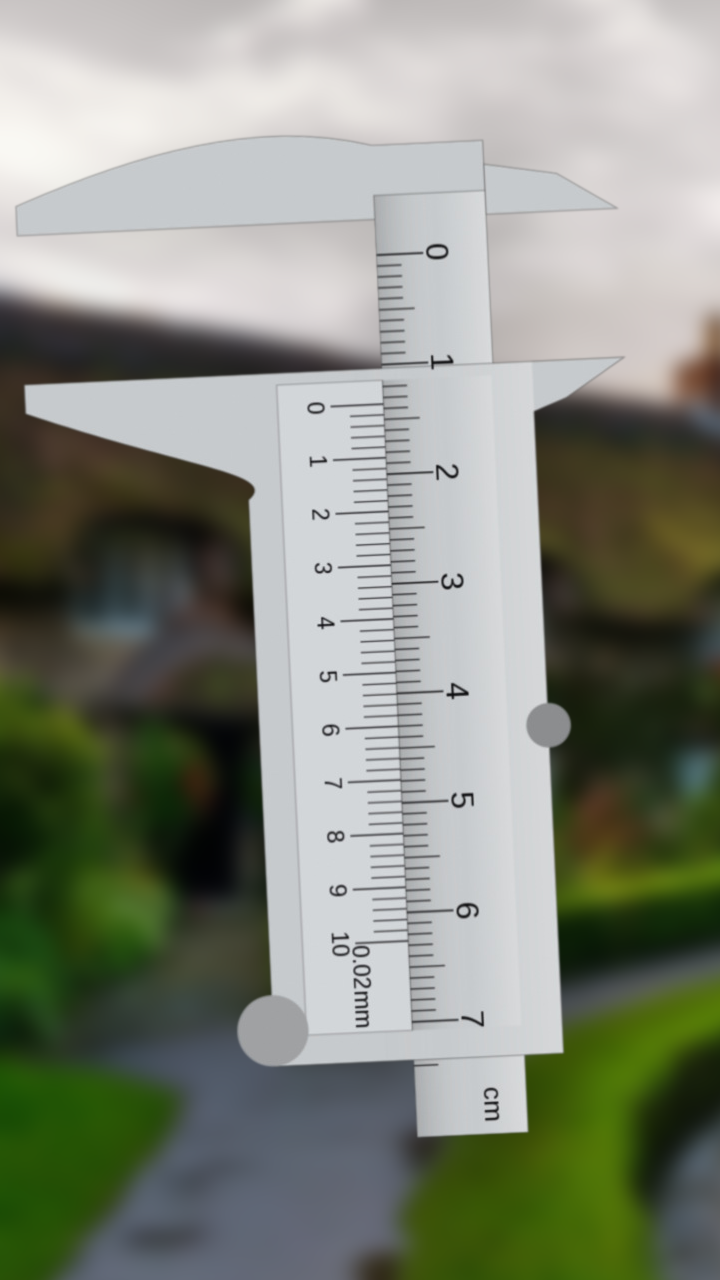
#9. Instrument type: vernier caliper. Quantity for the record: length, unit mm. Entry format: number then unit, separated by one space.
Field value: 13.6 mm
